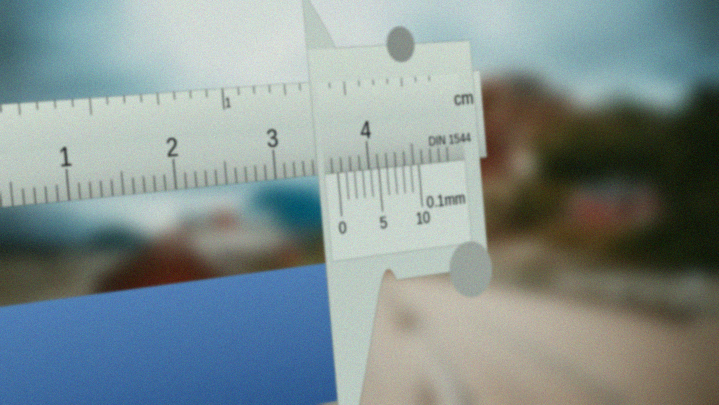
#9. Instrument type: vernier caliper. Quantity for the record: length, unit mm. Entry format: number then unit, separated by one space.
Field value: 36.6 mm
